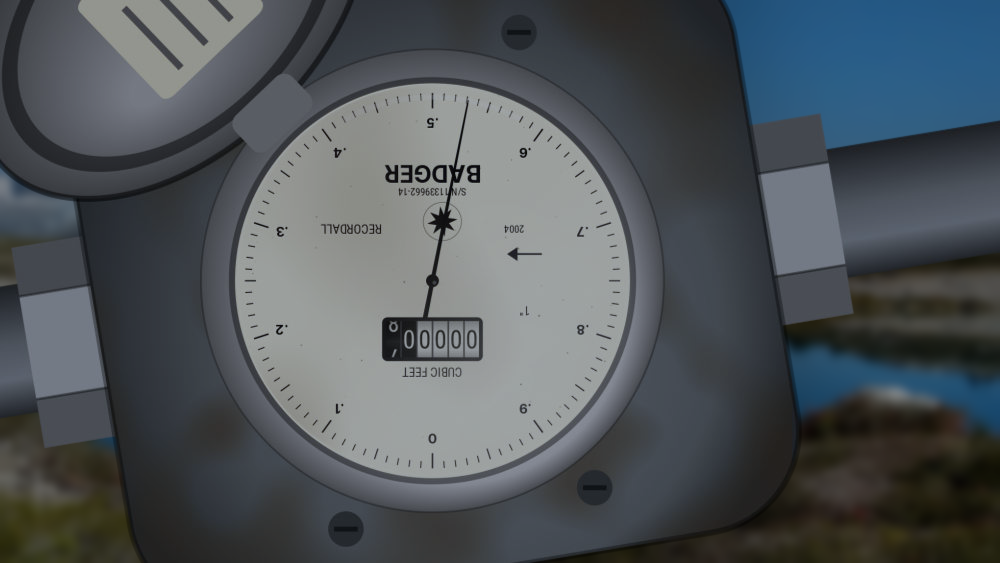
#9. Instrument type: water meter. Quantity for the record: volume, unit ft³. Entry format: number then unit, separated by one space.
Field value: 7.53 ft³
